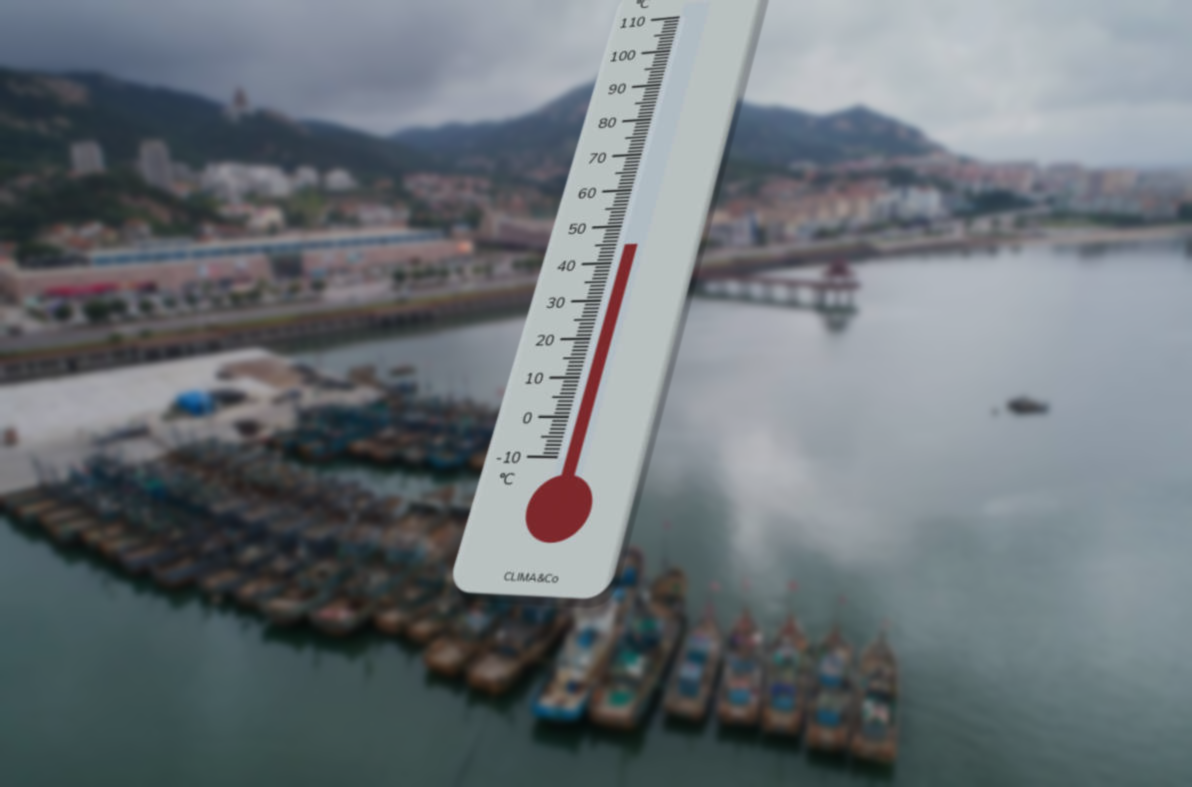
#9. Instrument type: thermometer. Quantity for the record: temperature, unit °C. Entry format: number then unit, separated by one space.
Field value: 45 °C
